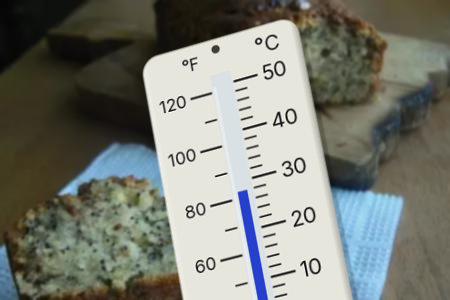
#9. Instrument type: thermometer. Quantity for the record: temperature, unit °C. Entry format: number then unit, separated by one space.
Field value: 28 °C
